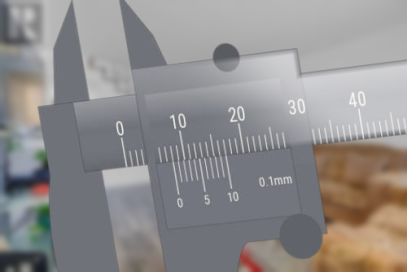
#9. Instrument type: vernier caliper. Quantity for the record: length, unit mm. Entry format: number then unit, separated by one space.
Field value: 8.0 mm
